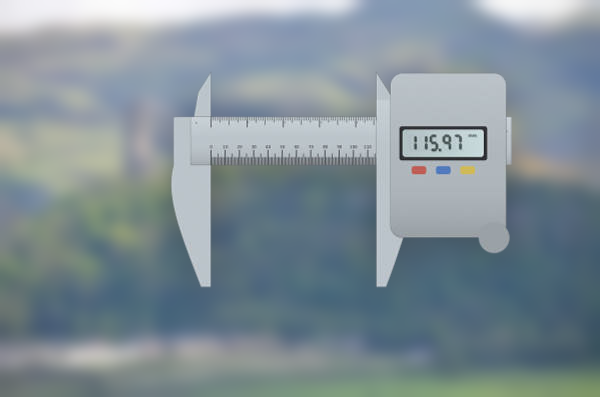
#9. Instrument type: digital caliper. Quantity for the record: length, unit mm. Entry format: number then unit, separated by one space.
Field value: 115.97 mm
